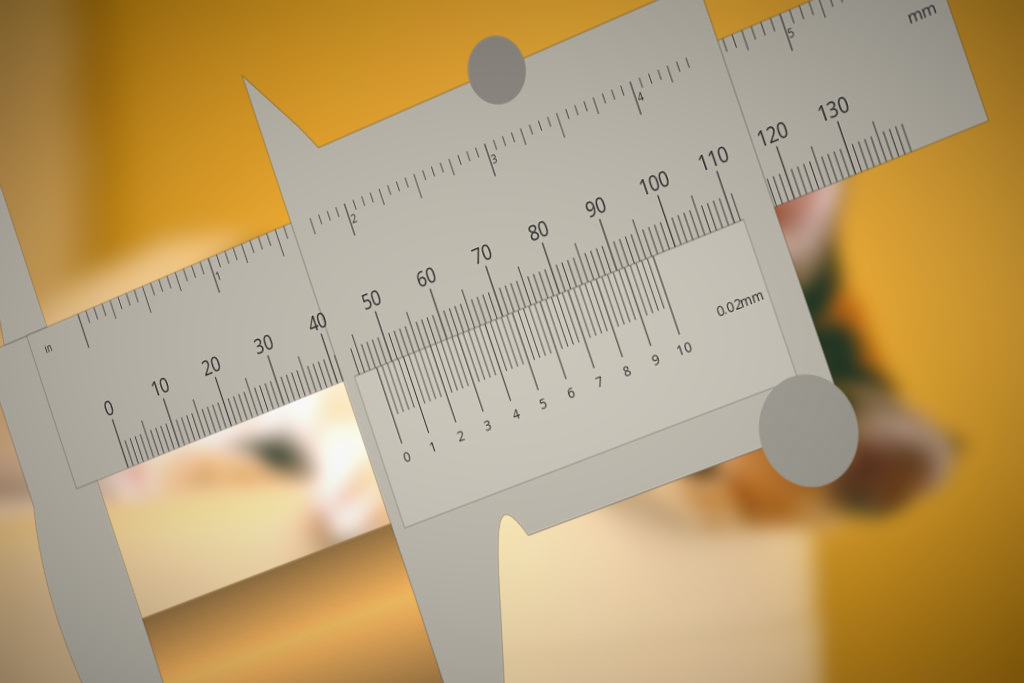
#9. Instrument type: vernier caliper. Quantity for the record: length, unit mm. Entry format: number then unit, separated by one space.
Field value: 47.2 mm
